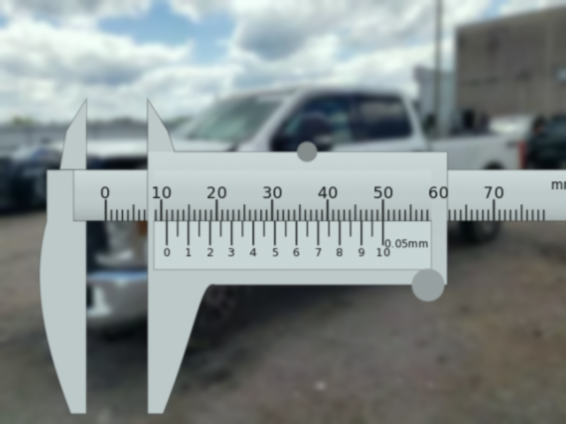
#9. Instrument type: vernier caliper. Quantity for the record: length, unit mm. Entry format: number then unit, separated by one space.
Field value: 11.0 mm
